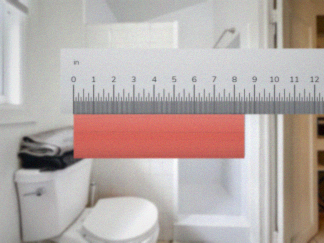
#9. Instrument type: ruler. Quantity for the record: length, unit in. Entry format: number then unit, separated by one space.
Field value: 8.5 in
